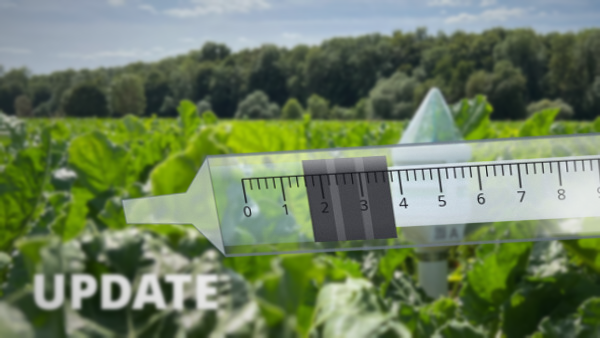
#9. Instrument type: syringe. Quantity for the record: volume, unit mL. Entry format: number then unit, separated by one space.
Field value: 1.6 mL
